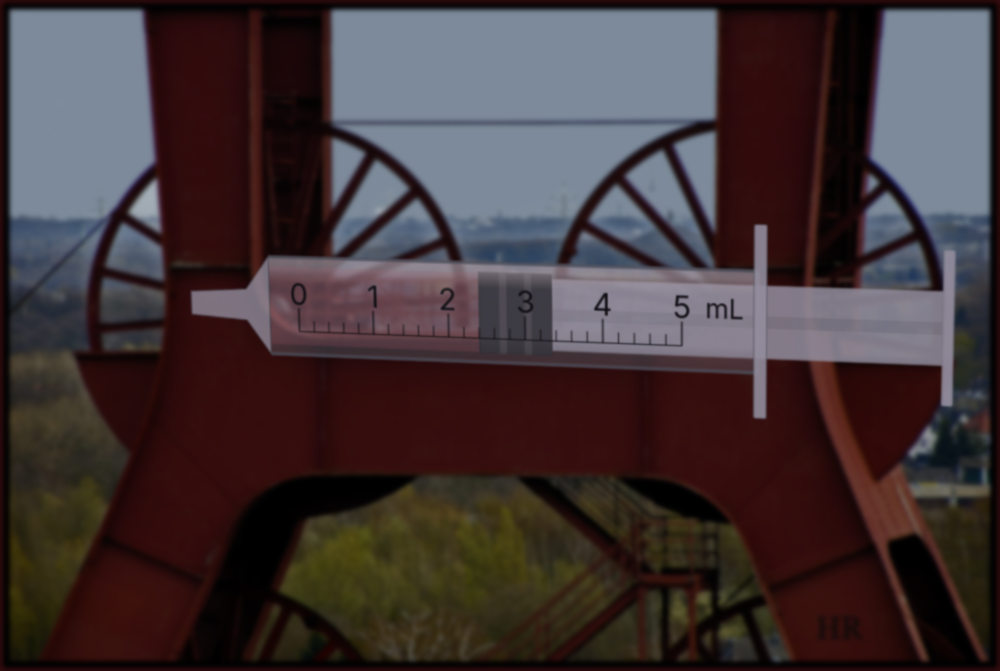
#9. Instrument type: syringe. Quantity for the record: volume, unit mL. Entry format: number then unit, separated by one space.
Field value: 2.4 mL
